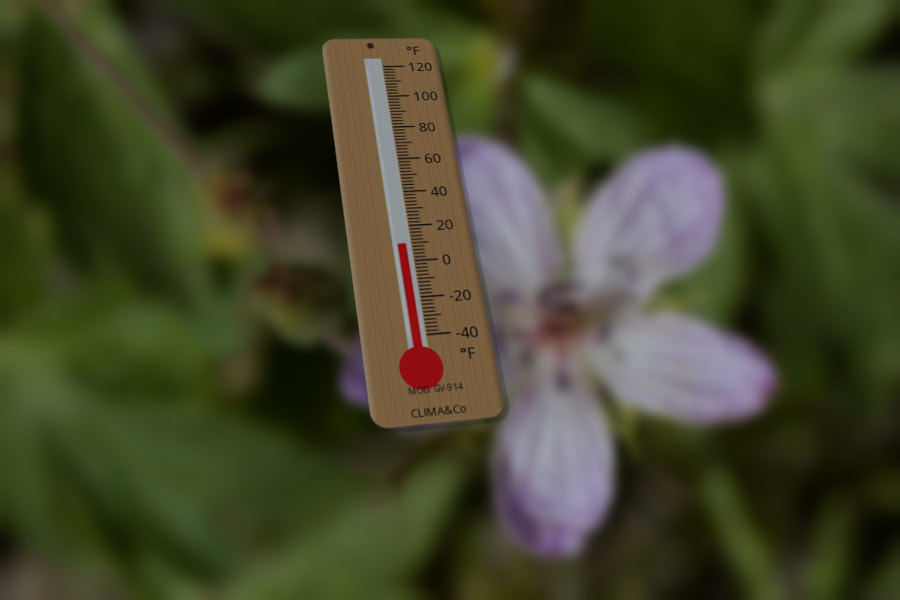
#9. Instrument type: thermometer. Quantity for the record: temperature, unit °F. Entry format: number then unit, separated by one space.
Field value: 10 °F
